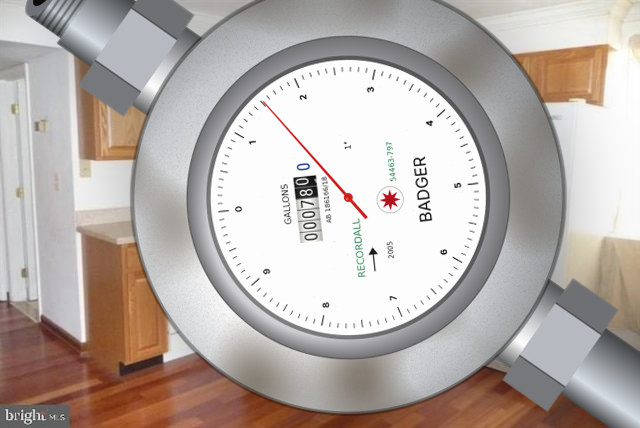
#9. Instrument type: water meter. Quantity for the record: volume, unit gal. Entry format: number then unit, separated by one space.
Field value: 7801.5 gal
